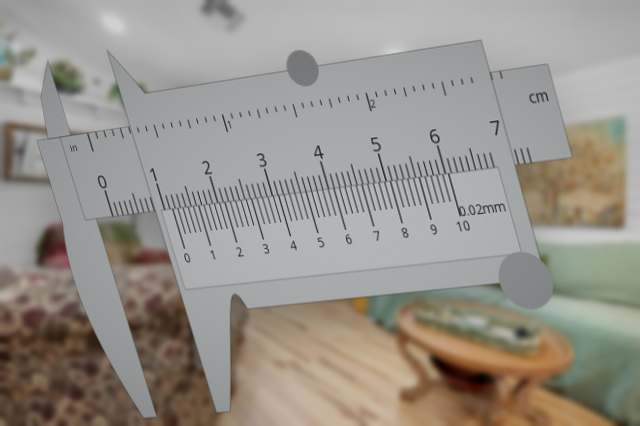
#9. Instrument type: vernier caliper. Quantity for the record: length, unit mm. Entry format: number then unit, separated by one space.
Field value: 11.5 mm
